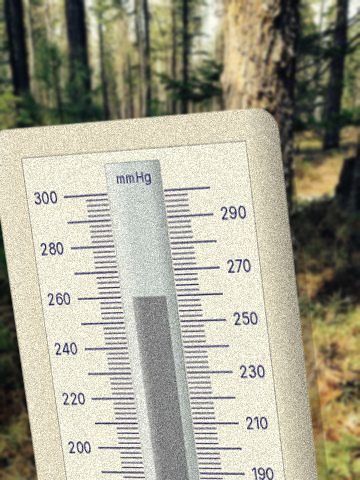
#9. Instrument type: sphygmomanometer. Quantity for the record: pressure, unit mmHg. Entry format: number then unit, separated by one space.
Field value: 260 mmHg
